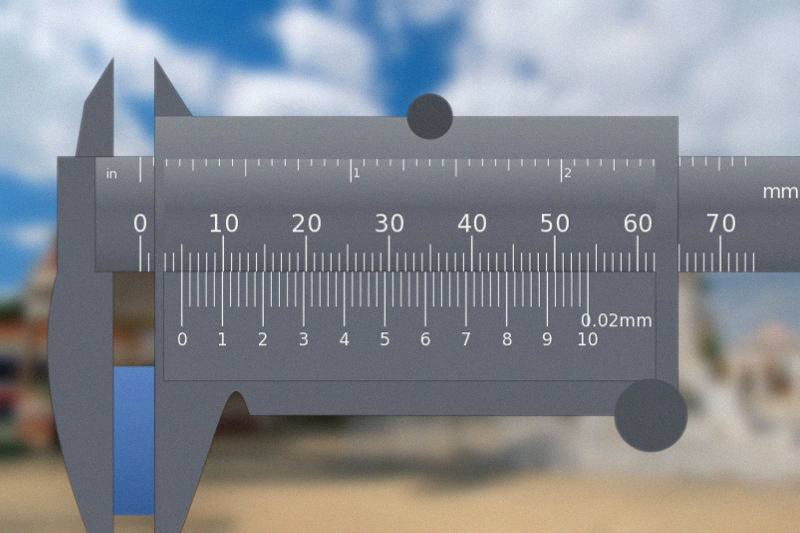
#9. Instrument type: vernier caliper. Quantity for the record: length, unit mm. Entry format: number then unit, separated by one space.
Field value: 5.0 mm
